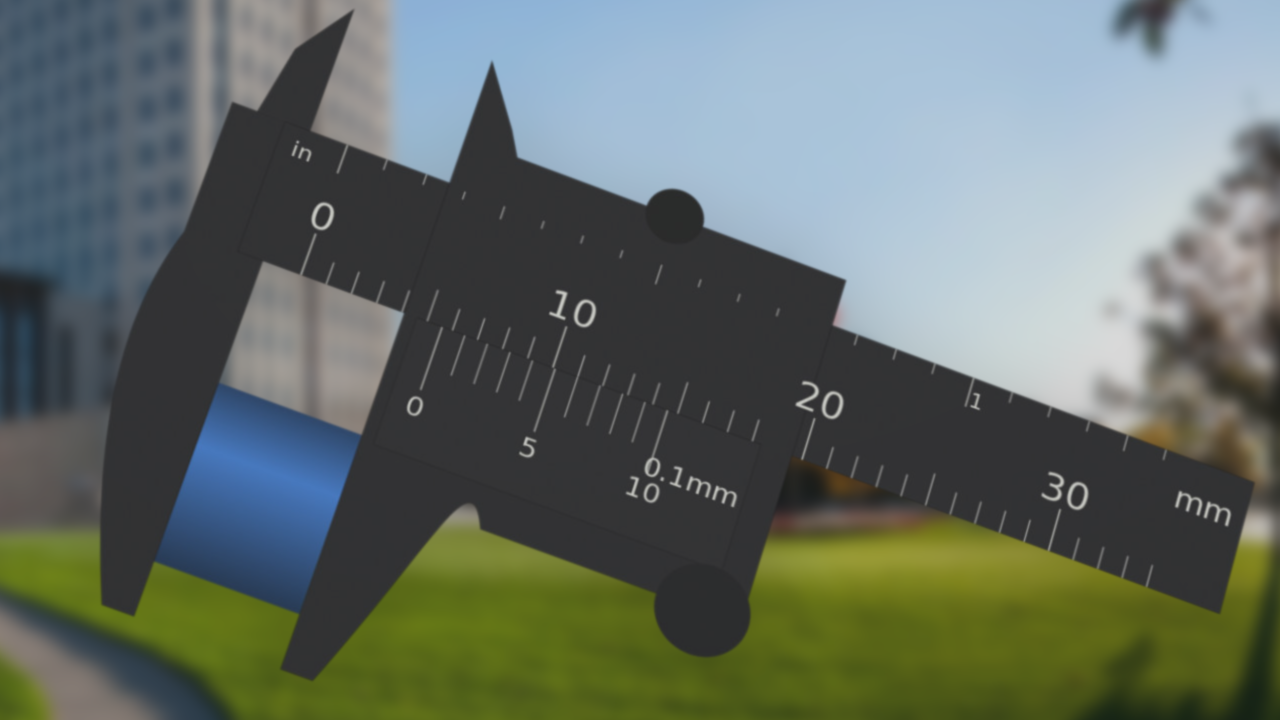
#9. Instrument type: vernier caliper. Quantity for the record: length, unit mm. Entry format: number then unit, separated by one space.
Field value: 5.6 mm
